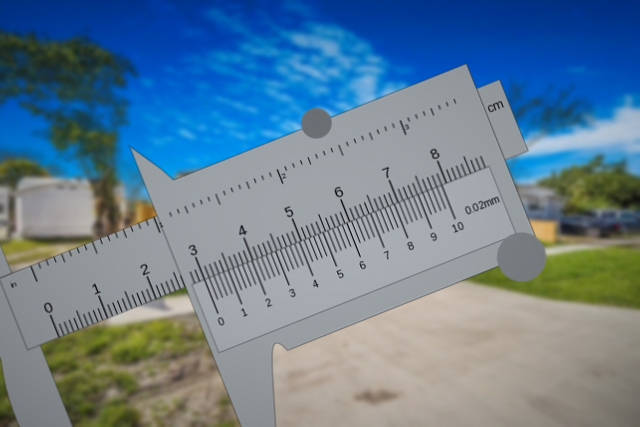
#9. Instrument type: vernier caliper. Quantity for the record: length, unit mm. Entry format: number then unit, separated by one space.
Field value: 30.0 mm
